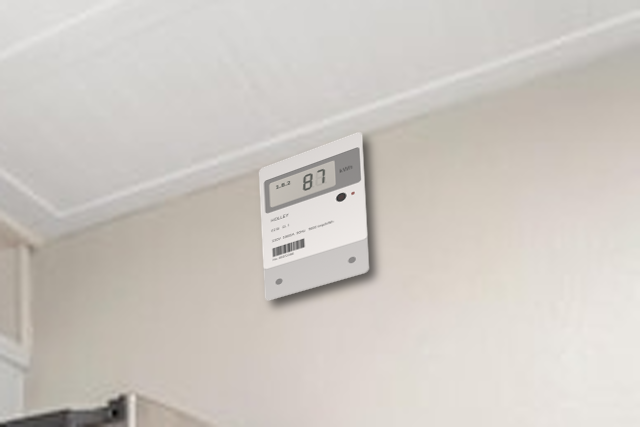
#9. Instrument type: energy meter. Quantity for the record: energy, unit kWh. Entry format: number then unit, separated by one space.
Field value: 87 kWh
